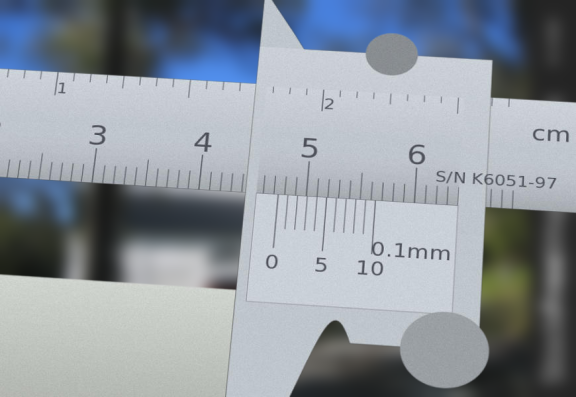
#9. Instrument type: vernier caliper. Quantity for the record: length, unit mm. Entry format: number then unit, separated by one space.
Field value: 47.4 mm
